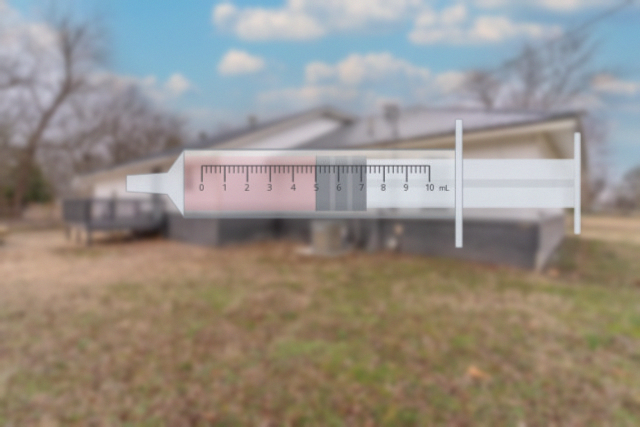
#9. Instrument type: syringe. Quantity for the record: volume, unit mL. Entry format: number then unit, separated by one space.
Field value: 5 mL
